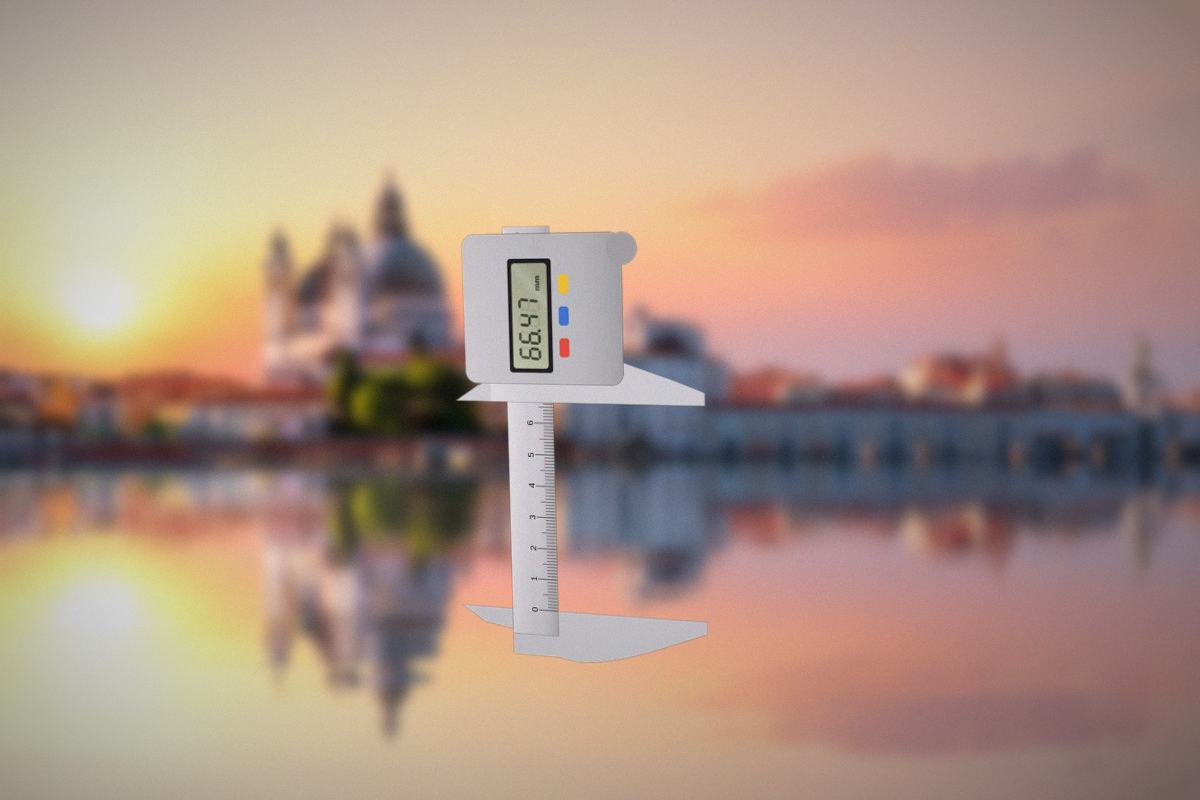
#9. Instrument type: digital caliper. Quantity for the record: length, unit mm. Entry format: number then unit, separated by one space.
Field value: 66.47 mm
